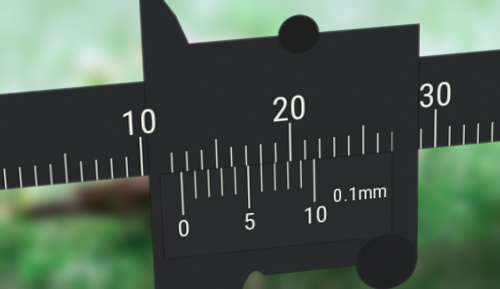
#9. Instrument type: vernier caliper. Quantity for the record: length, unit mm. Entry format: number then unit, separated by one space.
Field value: 12.6 mm
